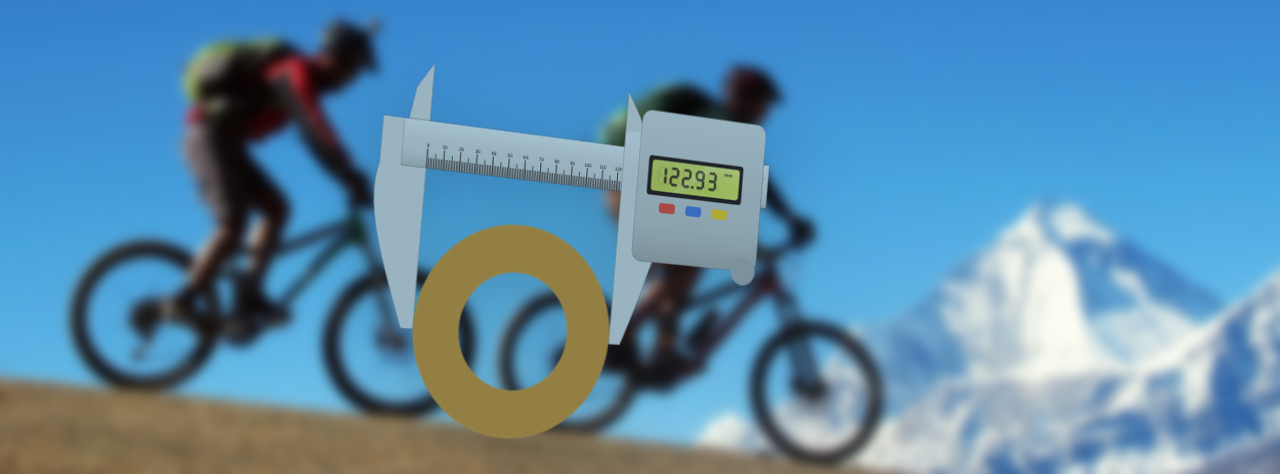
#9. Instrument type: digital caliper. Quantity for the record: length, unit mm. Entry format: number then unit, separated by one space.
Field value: 122.93 mm
